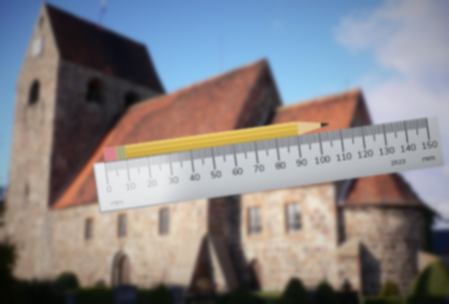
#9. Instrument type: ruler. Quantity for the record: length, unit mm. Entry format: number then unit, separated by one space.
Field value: 105 mm
